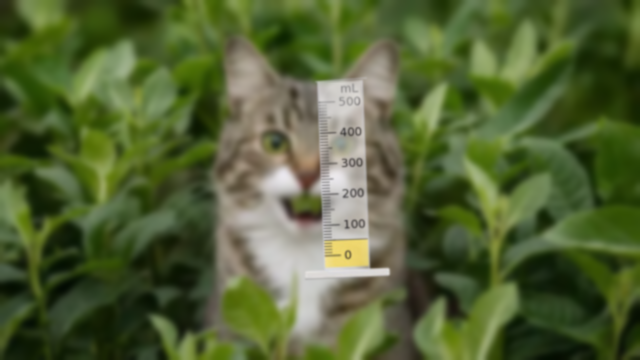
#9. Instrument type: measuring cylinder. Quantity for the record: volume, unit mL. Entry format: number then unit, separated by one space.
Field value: 50 mL
